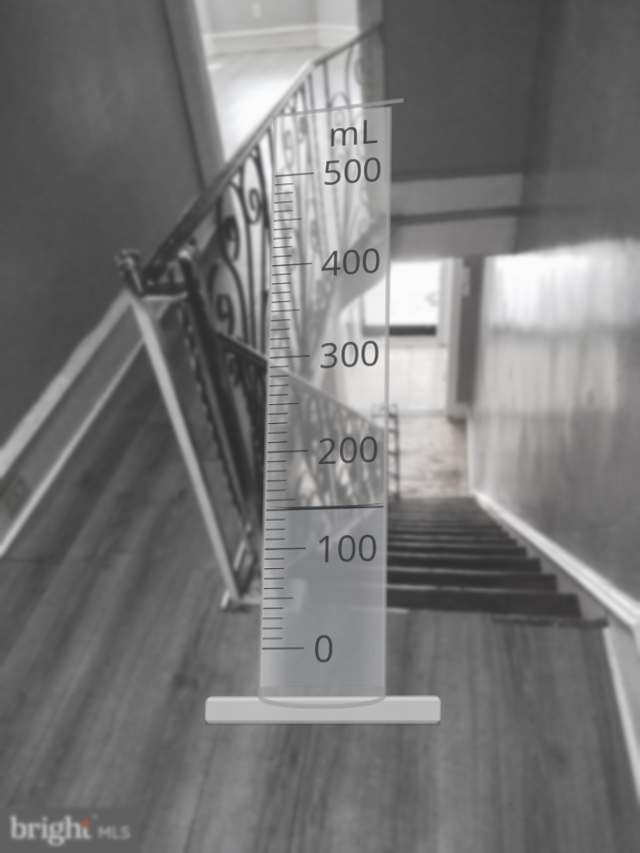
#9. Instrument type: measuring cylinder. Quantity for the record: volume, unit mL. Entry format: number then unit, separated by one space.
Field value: 140 mL
